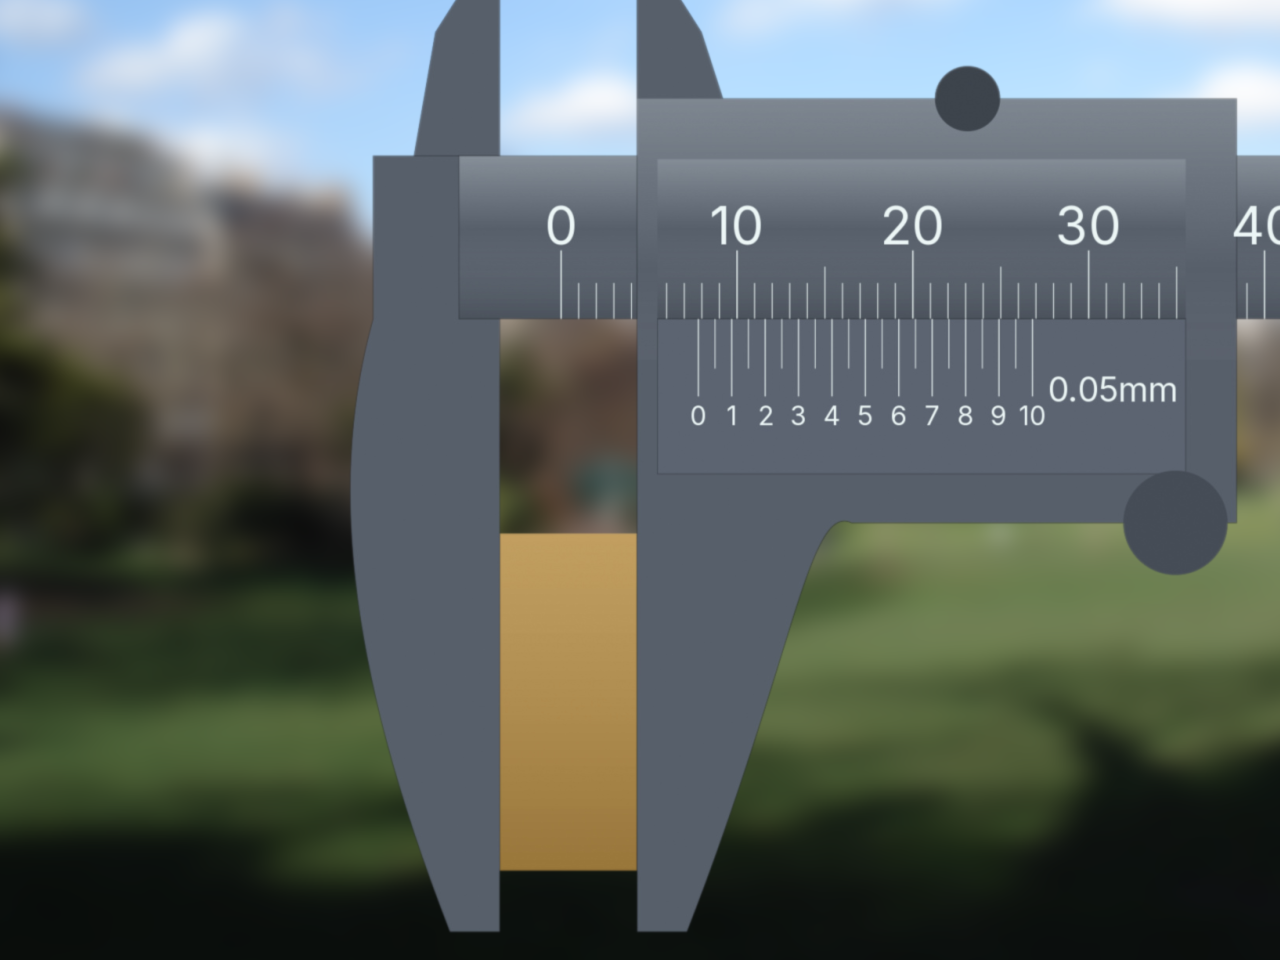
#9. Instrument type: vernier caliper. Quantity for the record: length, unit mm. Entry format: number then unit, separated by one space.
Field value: 7.8 mm
